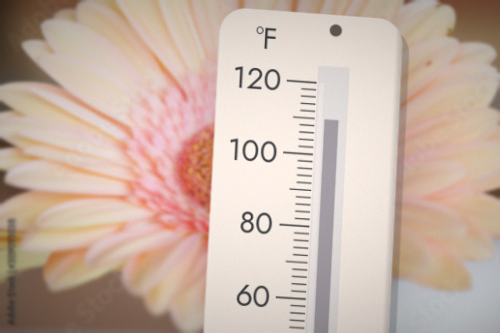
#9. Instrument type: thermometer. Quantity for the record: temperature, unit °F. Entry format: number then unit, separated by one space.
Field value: 110 °F
